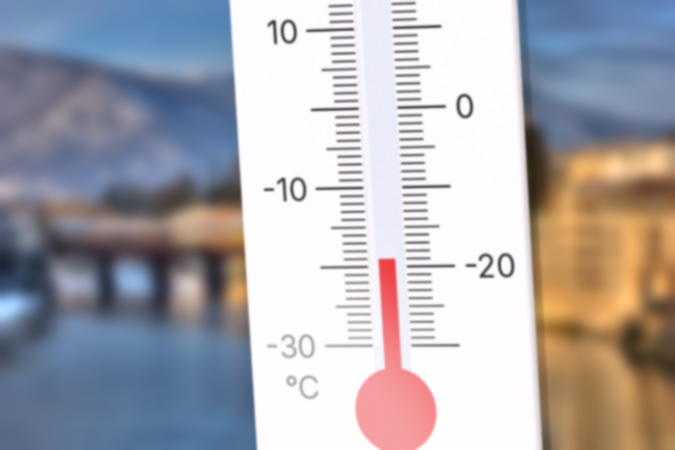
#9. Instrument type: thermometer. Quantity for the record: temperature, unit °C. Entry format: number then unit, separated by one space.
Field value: -19 °C
